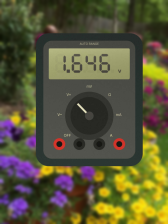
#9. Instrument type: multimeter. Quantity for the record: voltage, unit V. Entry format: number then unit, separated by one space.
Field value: 1.646 V
